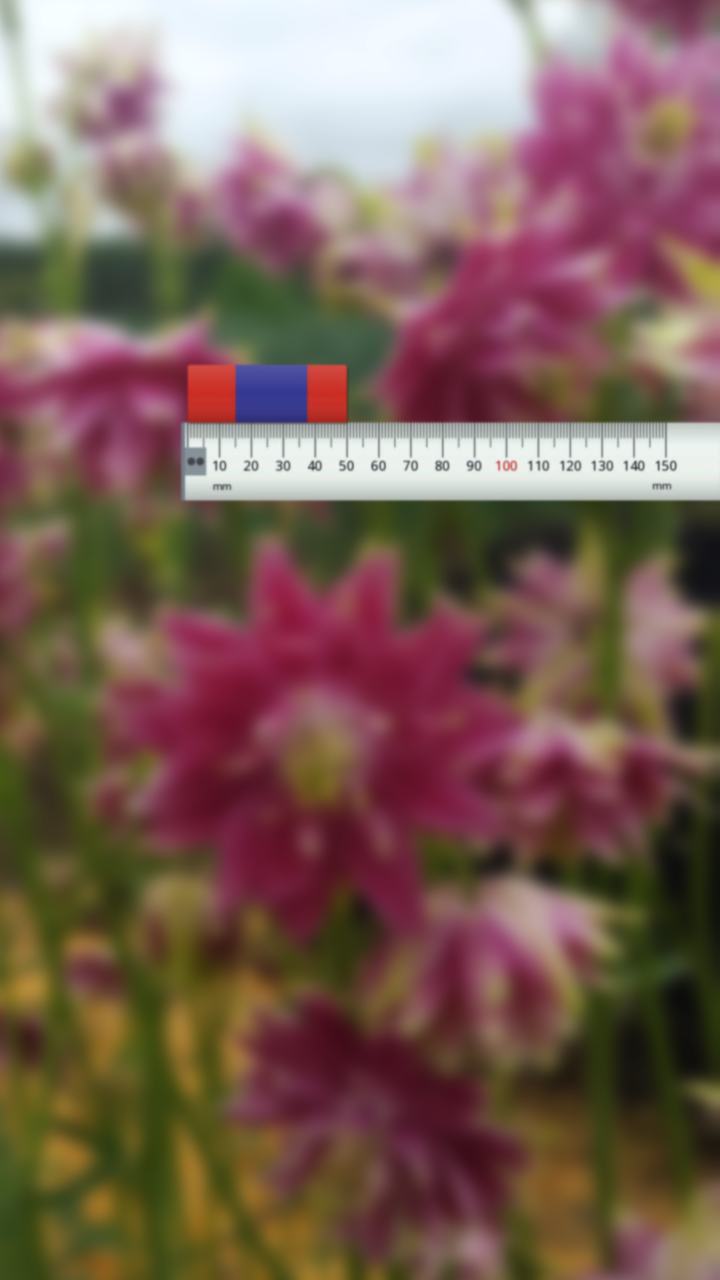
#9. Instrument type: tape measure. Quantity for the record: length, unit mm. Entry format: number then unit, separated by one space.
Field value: 50 mm
